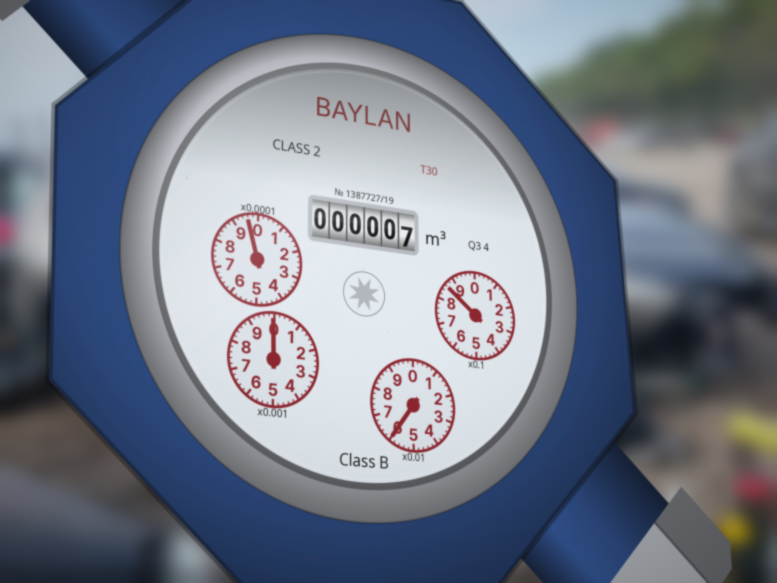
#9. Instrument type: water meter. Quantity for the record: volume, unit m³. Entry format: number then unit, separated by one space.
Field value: 6.8599 m³
